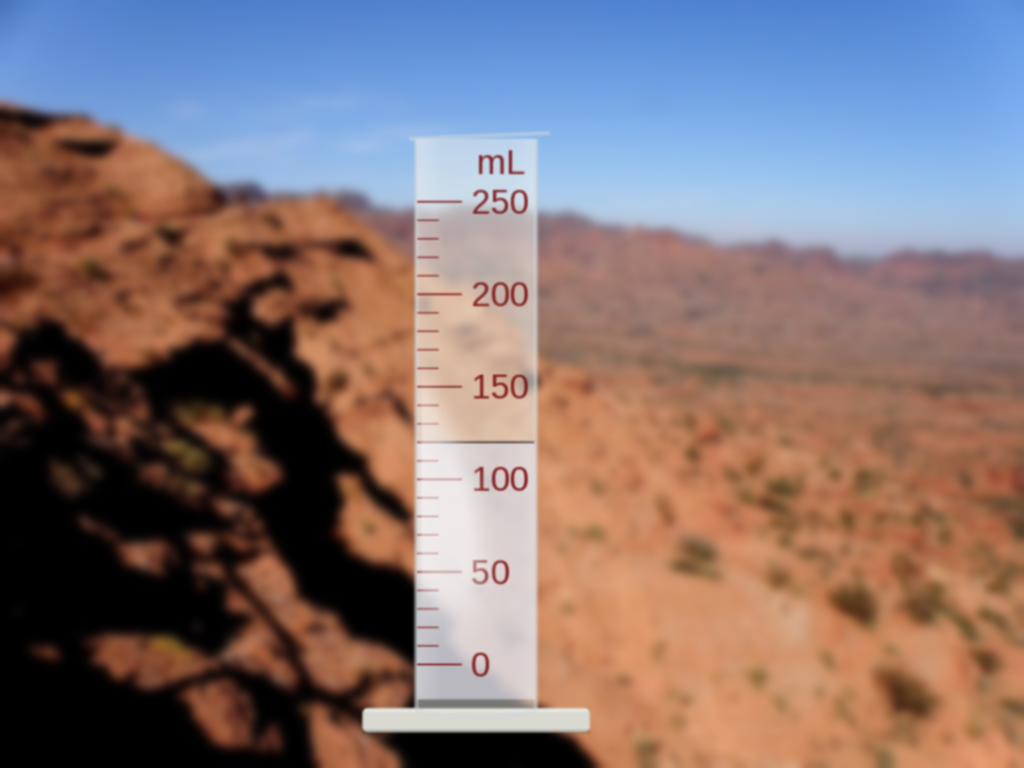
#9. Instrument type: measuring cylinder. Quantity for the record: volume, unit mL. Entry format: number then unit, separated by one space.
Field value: 120 mL
